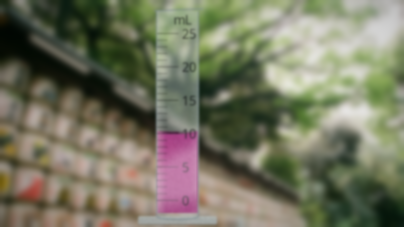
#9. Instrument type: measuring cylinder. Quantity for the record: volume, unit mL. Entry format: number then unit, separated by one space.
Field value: 10 mL
